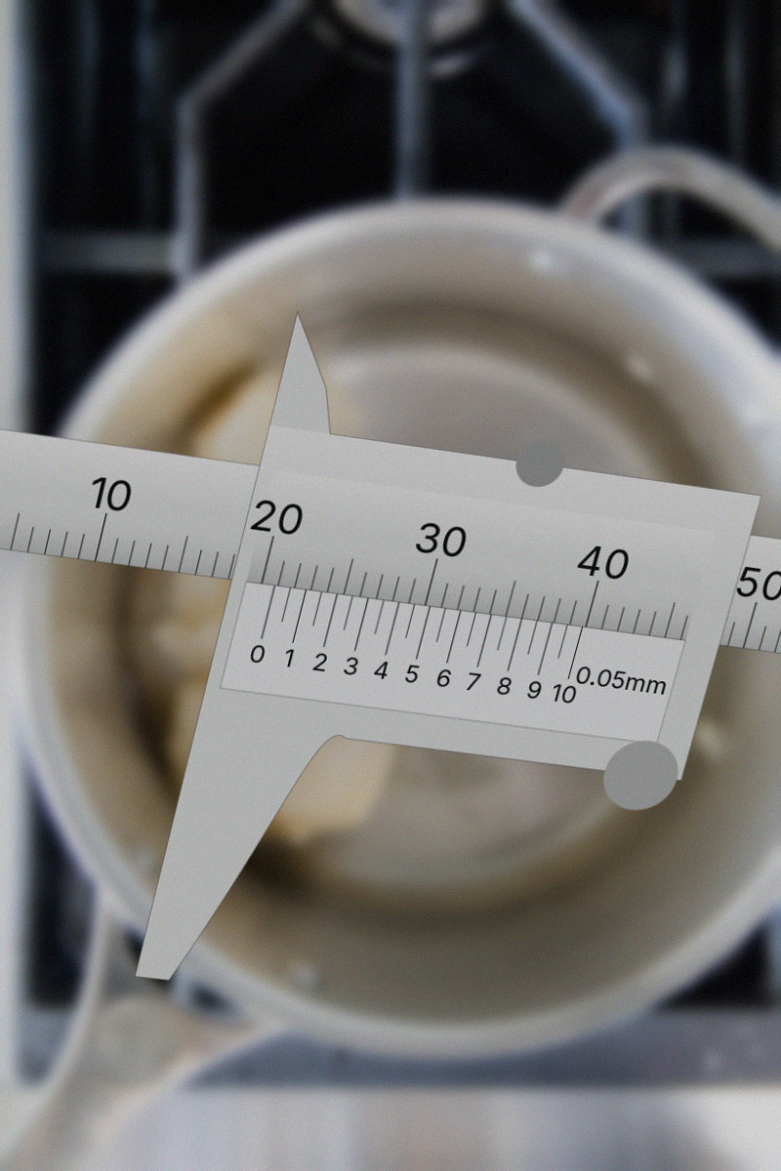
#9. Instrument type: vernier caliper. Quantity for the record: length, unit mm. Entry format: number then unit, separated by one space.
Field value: 20.8 mm
